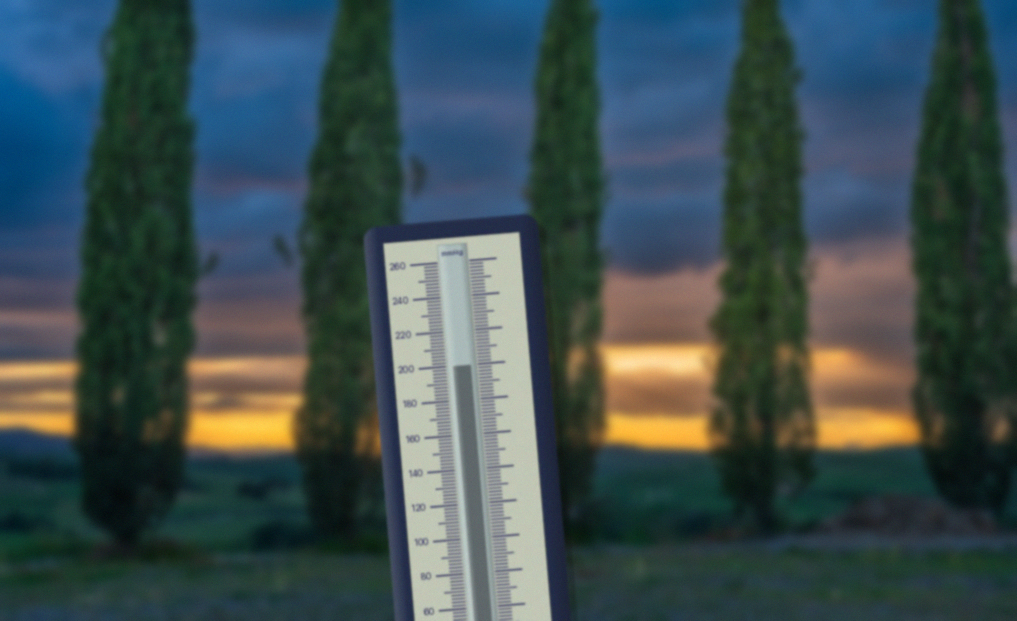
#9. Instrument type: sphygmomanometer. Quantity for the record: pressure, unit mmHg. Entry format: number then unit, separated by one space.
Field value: 200 mmHg
